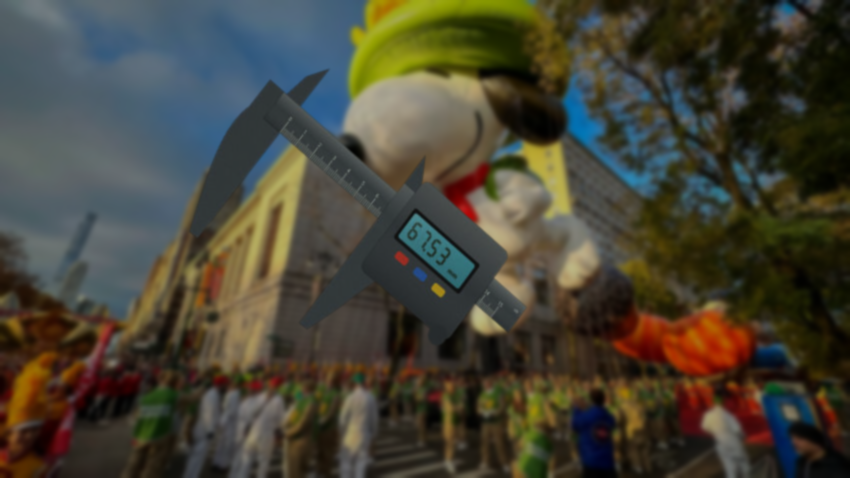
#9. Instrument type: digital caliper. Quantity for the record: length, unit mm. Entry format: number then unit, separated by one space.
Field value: 67.53 mm
